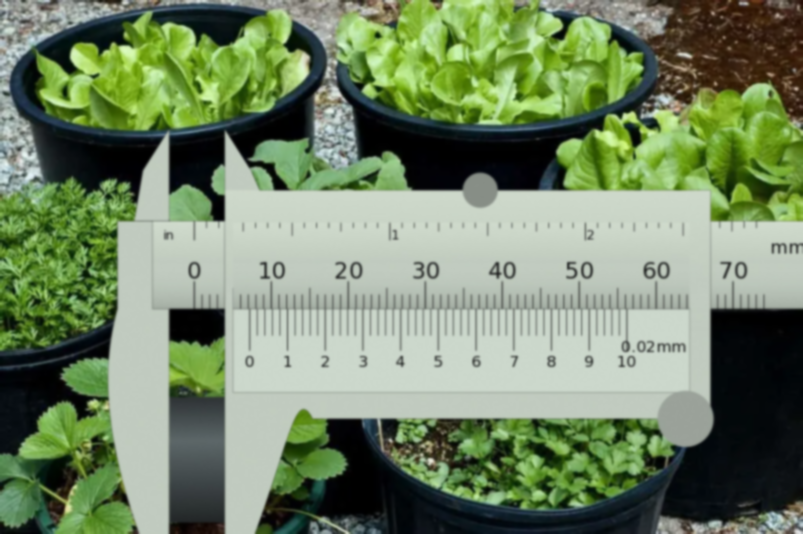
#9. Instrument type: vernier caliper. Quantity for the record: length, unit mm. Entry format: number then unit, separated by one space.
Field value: 7.2 mm
